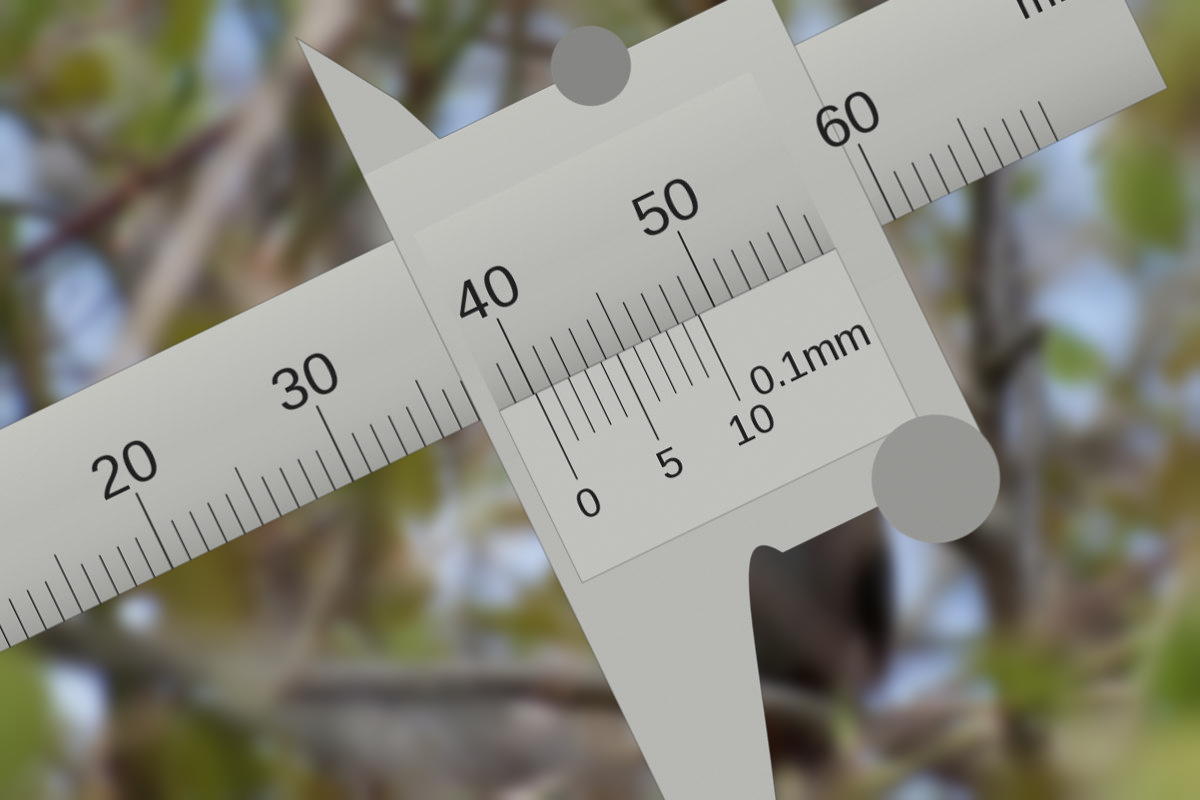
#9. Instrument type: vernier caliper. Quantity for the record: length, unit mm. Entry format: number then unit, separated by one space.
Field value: 40.1 mm
